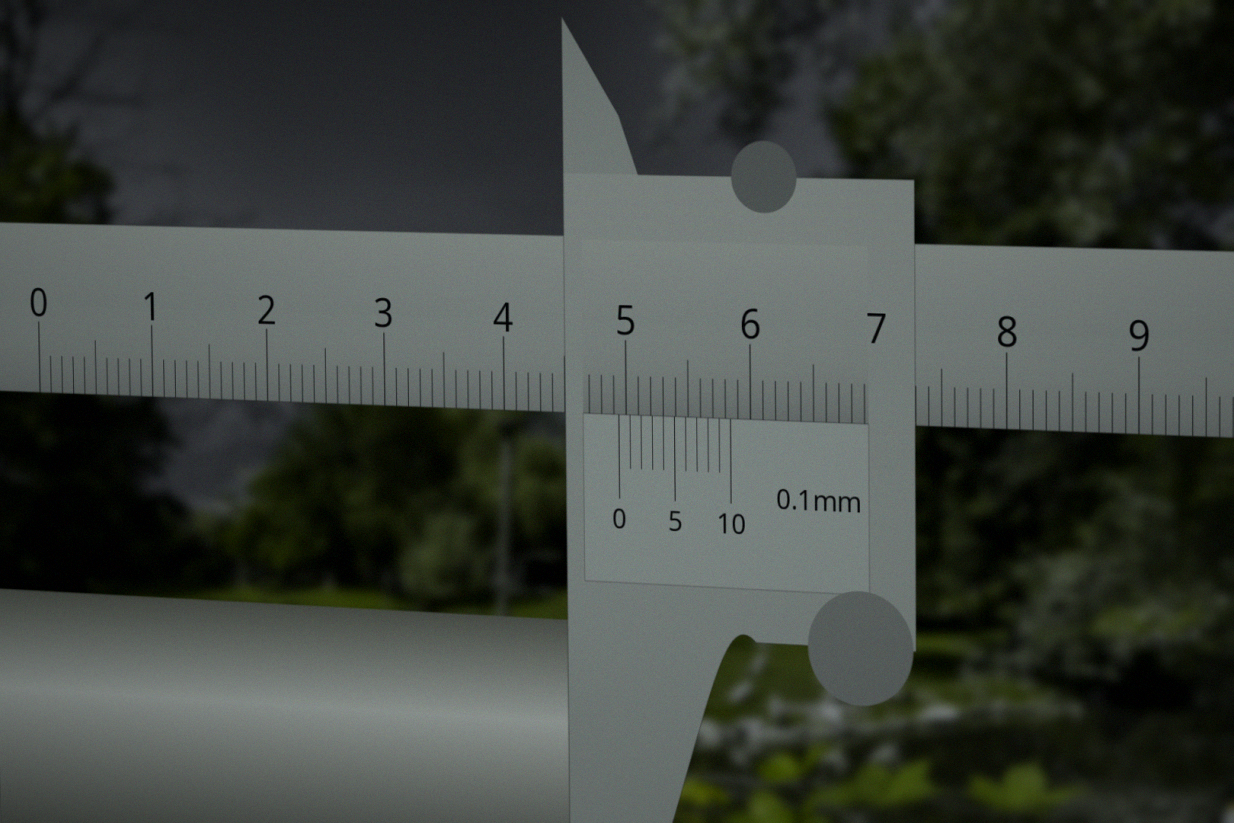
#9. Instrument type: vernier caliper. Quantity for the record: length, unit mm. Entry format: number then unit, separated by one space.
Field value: 49.4 mm
